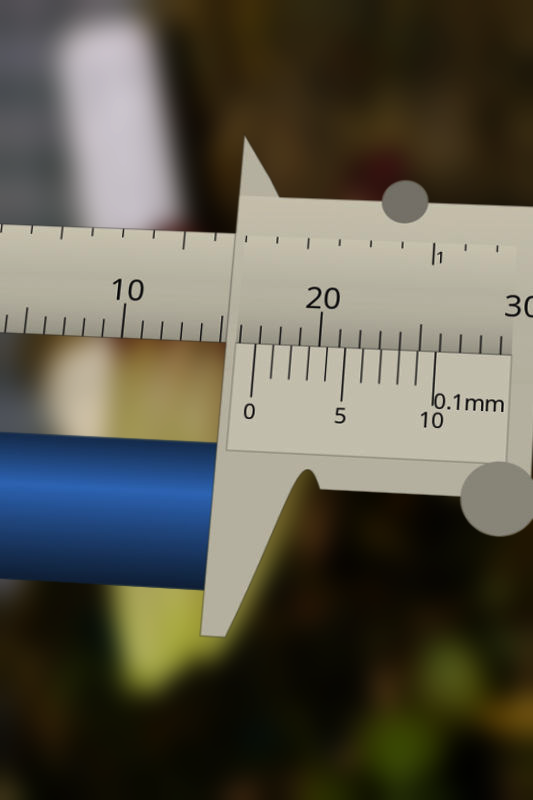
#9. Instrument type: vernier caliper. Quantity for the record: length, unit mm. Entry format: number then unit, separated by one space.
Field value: 16.8 mm
